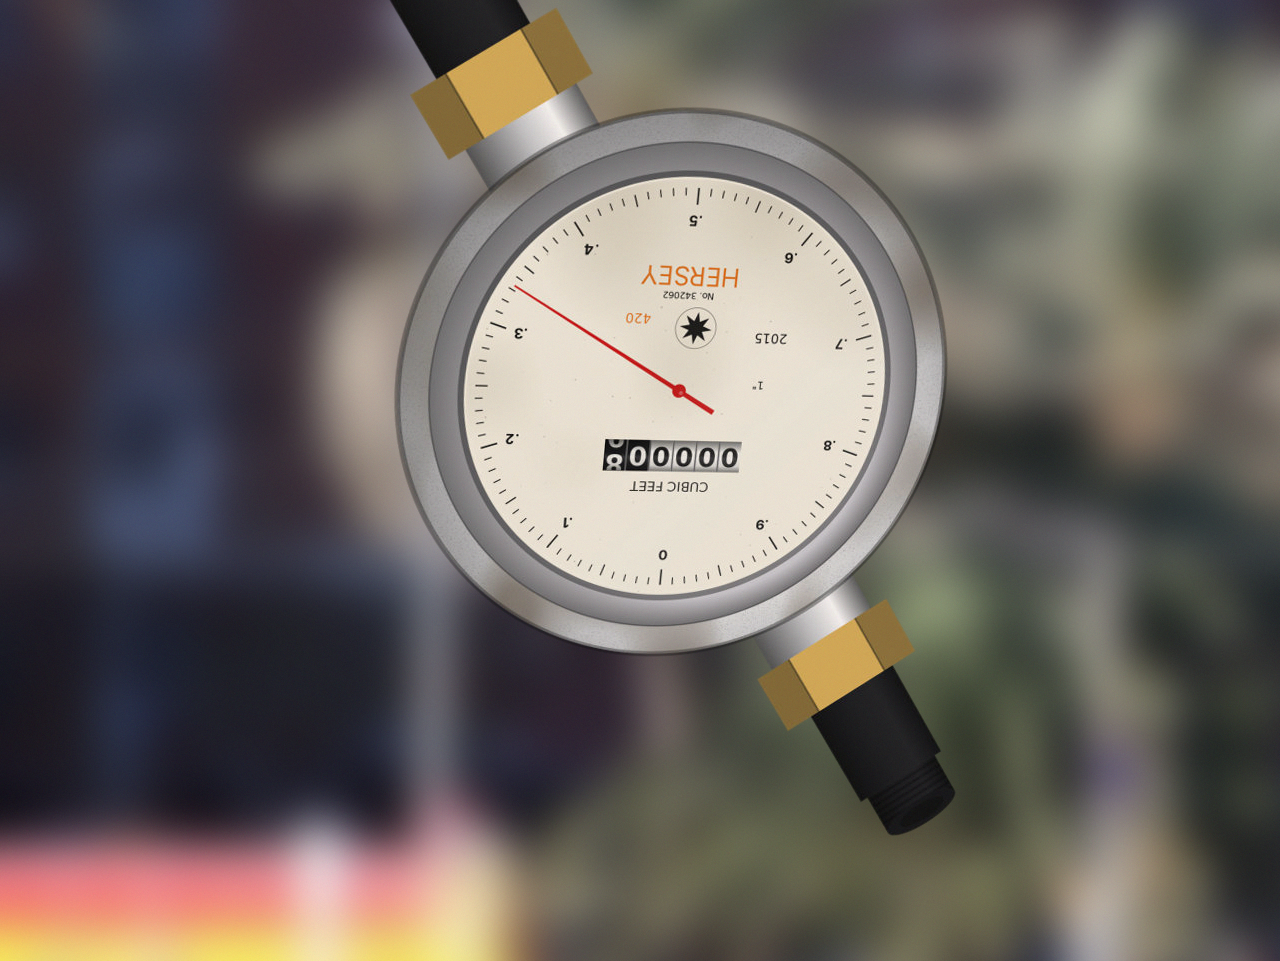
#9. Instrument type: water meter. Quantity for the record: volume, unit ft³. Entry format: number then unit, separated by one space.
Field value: 8.33 ft³
